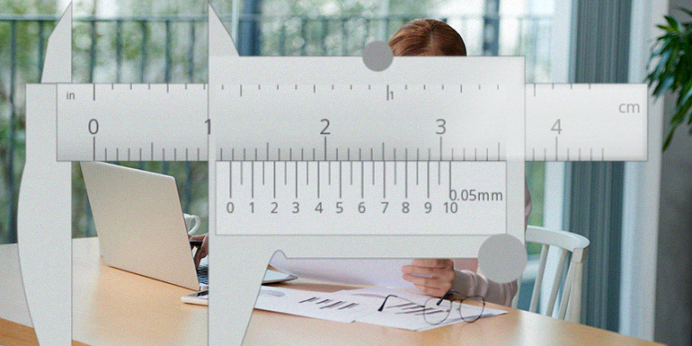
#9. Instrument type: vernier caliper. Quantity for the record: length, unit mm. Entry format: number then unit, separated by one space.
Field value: 11.8 mm
